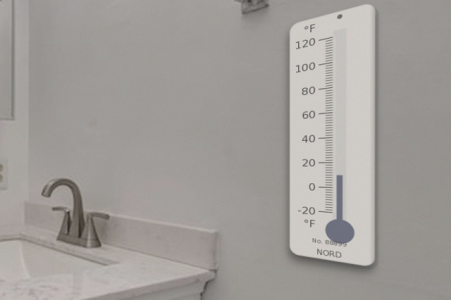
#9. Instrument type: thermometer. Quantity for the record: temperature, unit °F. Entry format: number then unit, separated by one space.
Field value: 10 °F
